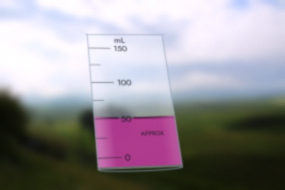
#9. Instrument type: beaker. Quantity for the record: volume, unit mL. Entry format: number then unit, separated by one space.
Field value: 50 mL
